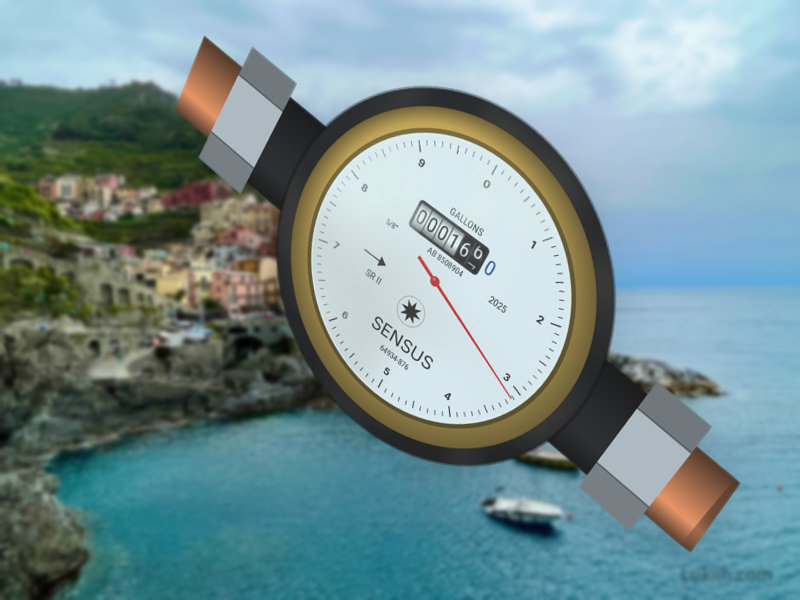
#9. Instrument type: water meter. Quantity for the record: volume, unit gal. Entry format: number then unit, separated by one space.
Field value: 1663.1 gal
